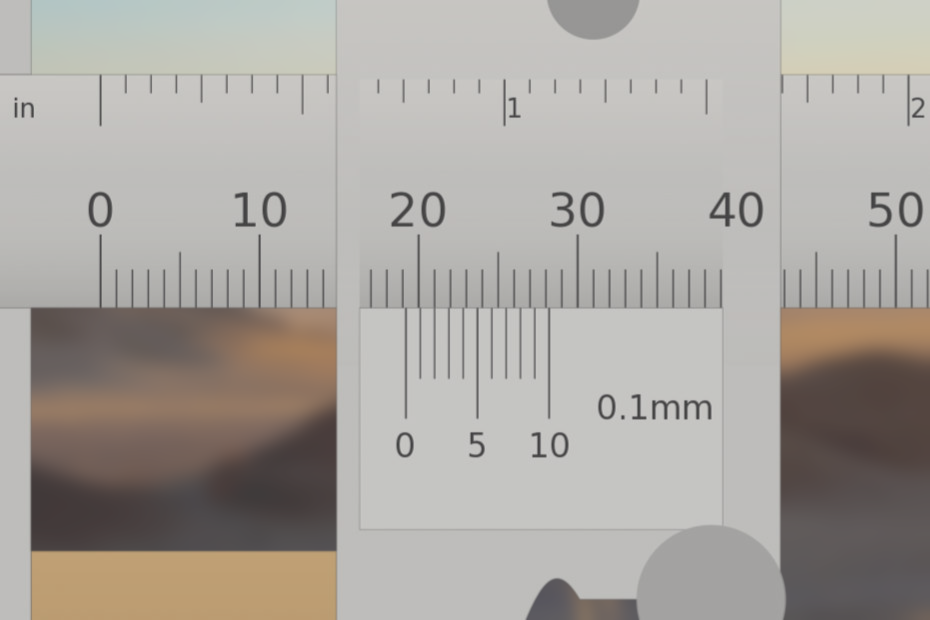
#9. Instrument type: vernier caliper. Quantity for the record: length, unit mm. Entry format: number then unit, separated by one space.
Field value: 19.2 mm
